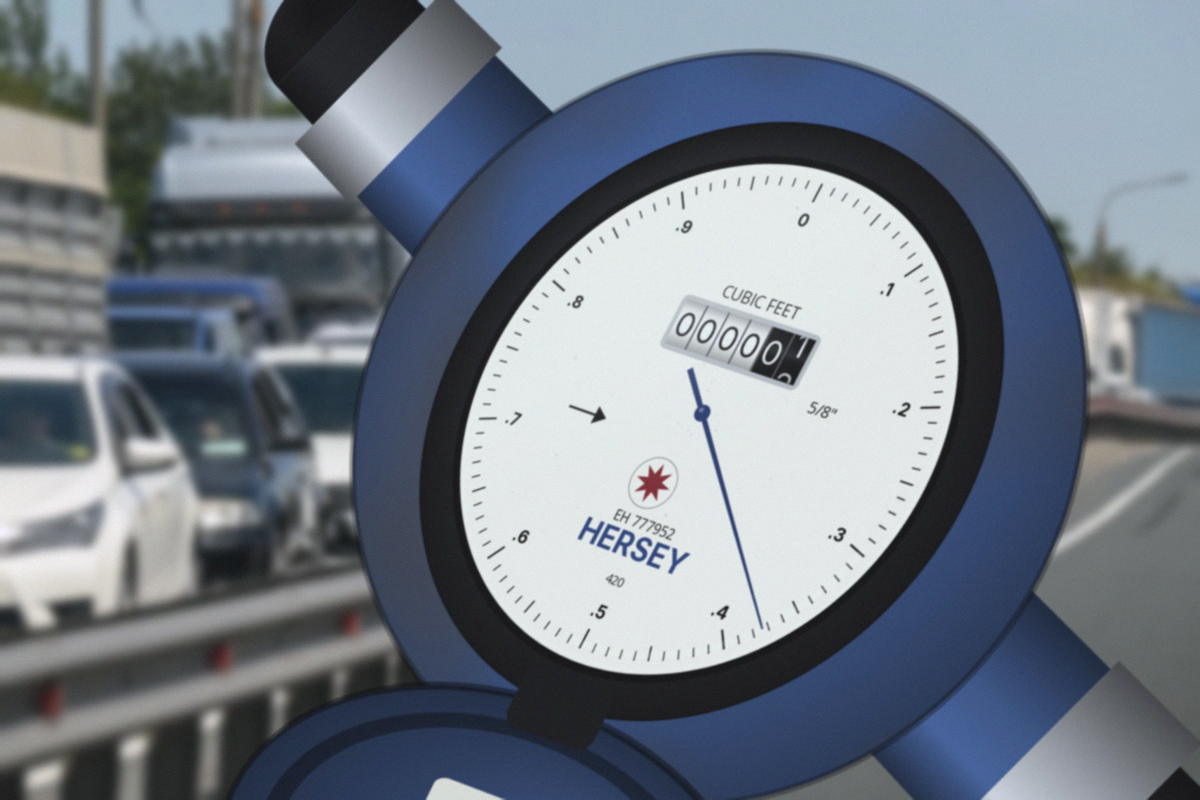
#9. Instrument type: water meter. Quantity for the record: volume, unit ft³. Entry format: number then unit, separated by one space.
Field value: 1.37 ft³
